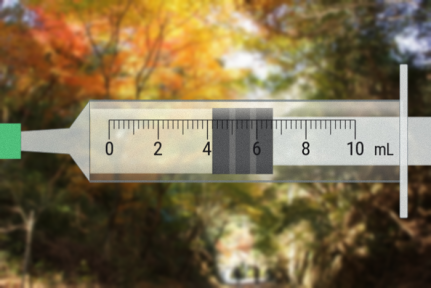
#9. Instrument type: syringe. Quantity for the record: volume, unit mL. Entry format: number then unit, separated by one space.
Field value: 4.2 mL
